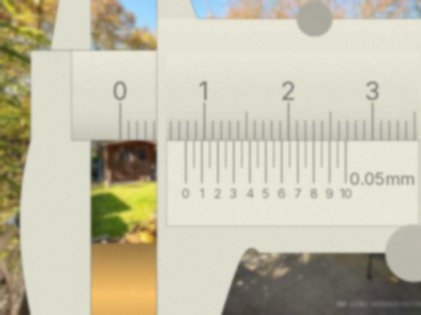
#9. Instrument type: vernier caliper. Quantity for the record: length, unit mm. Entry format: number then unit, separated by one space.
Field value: 7.8 mm
